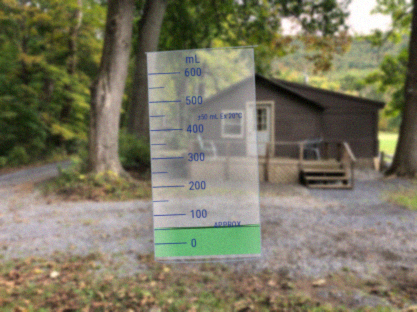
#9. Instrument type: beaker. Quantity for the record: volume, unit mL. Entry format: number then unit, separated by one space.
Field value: 50 mL
